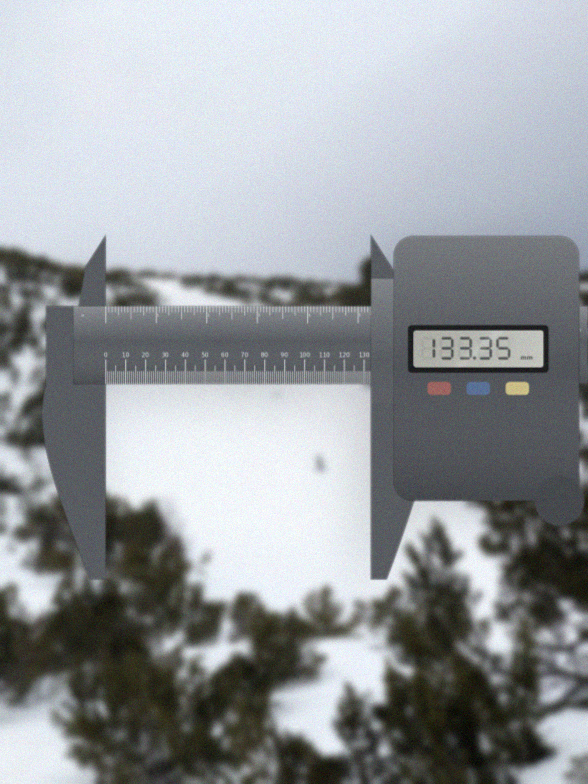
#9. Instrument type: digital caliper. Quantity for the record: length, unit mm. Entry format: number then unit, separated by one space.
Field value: 133.35 mm
